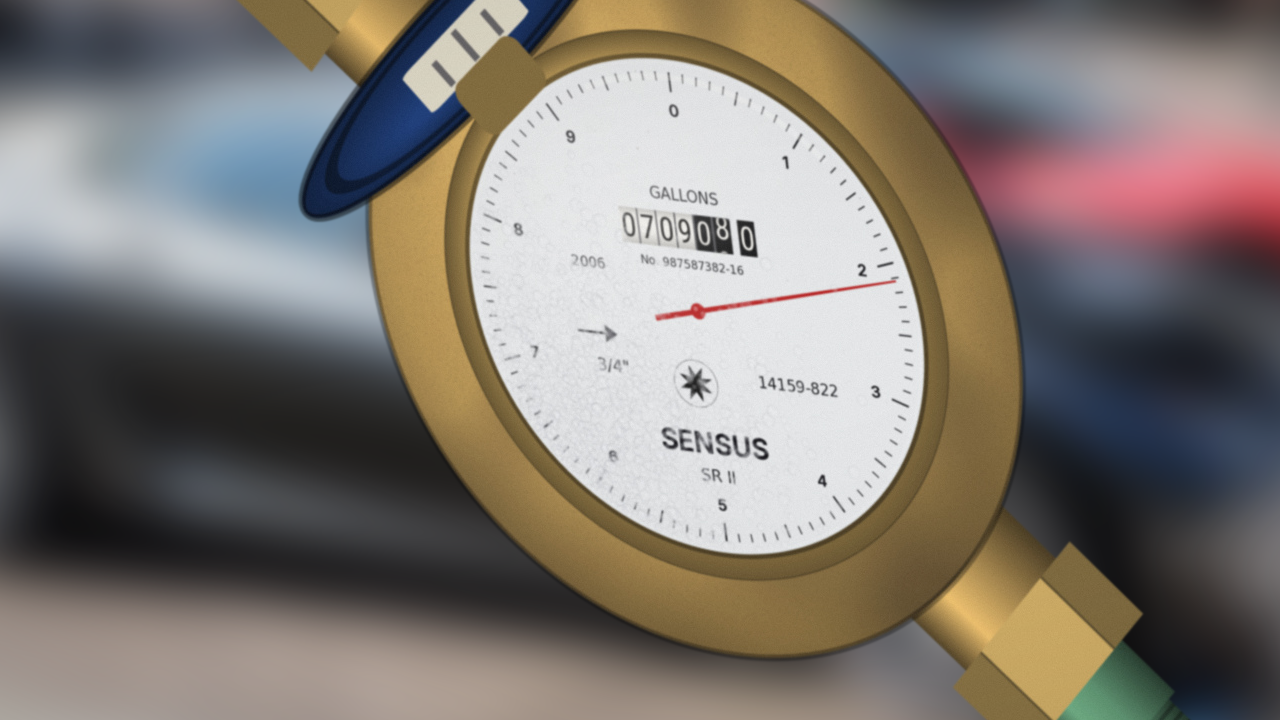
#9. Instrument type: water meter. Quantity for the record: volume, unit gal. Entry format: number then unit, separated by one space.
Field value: 709082.1 gal
